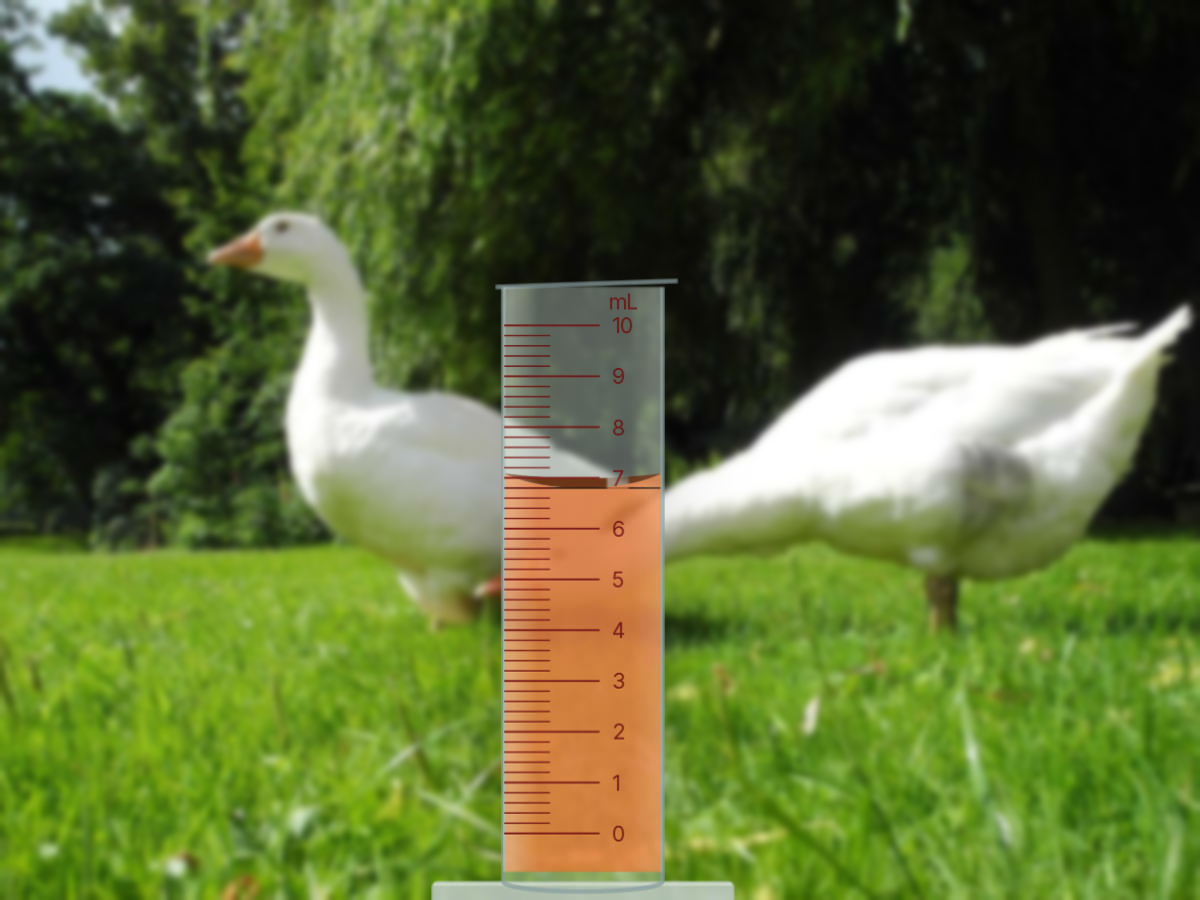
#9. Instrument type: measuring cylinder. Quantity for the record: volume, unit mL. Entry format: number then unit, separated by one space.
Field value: 6.8 mL
